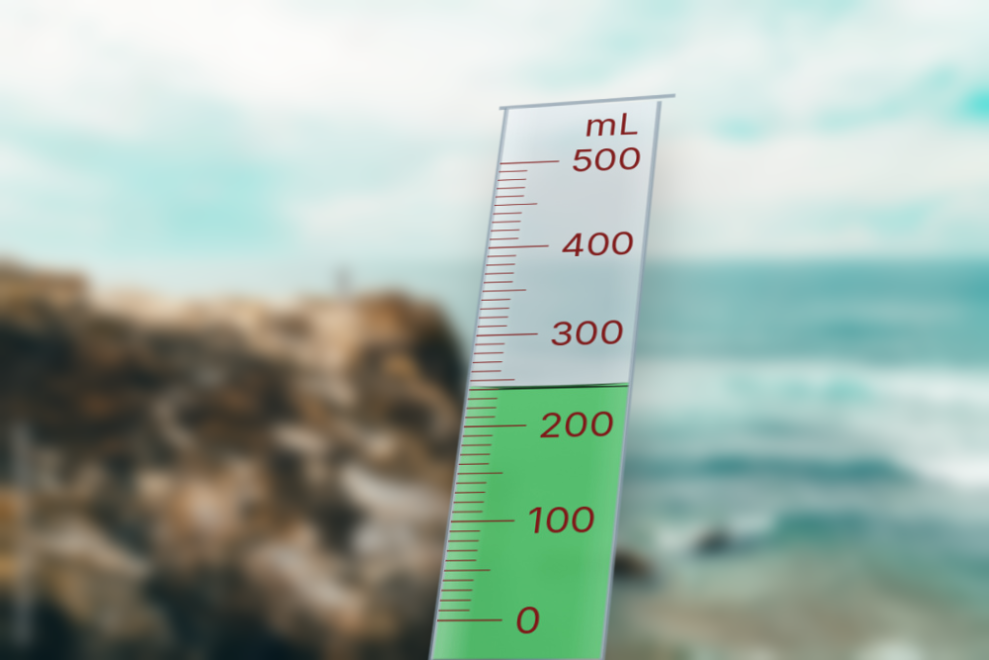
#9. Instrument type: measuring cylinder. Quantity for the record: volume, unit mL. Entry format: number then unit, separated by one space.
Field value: 240 mL
